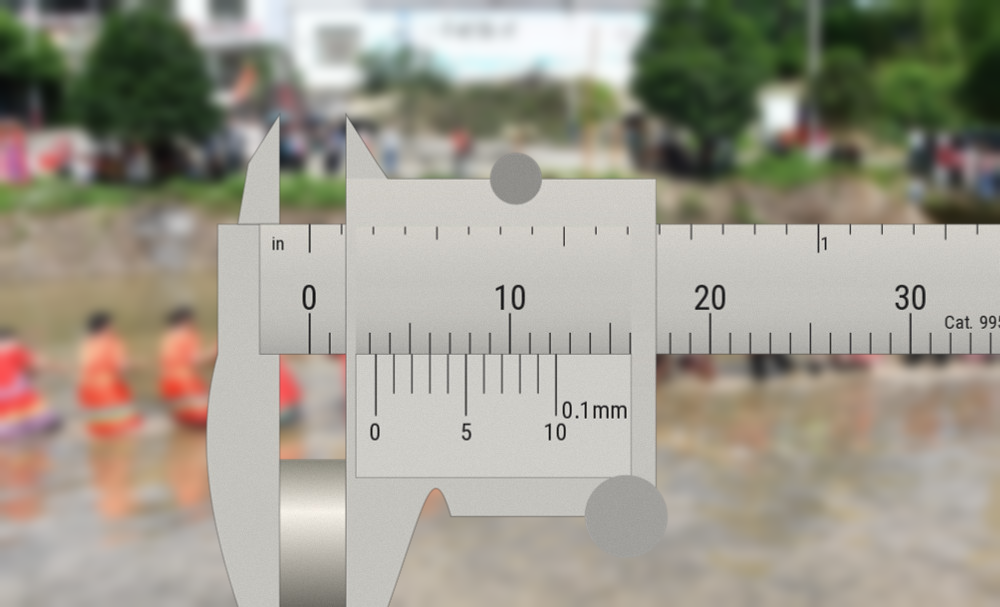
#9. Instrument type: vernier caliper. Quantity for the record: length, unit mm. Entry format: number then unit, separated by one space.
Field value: 3.3 mm
